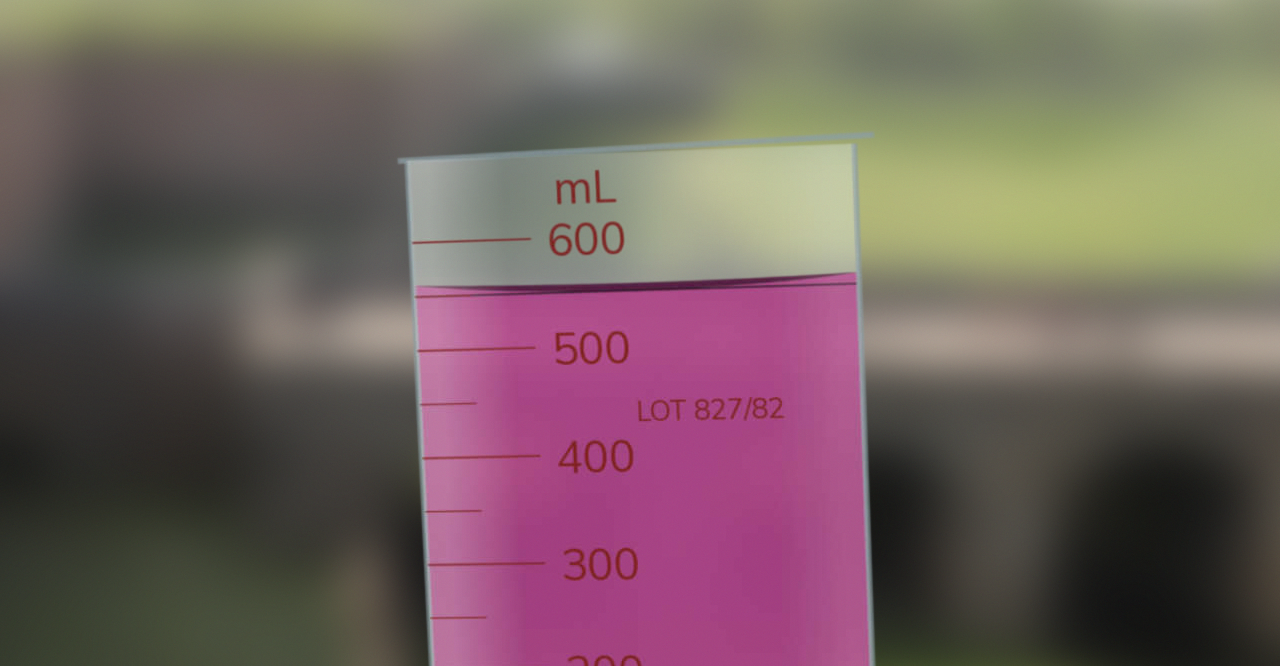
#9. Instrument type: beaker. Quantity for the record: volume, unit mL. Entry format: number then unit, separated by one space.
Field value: 550 mL
